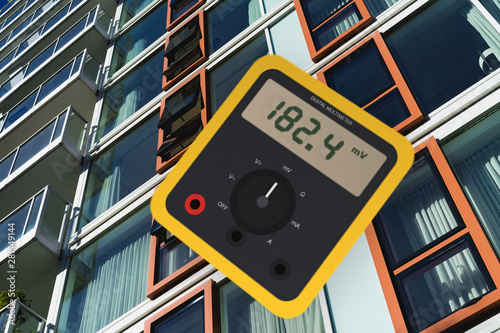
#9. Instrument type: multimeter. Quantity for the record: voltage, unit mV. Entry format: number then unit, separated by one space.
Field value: 182.4 mV
